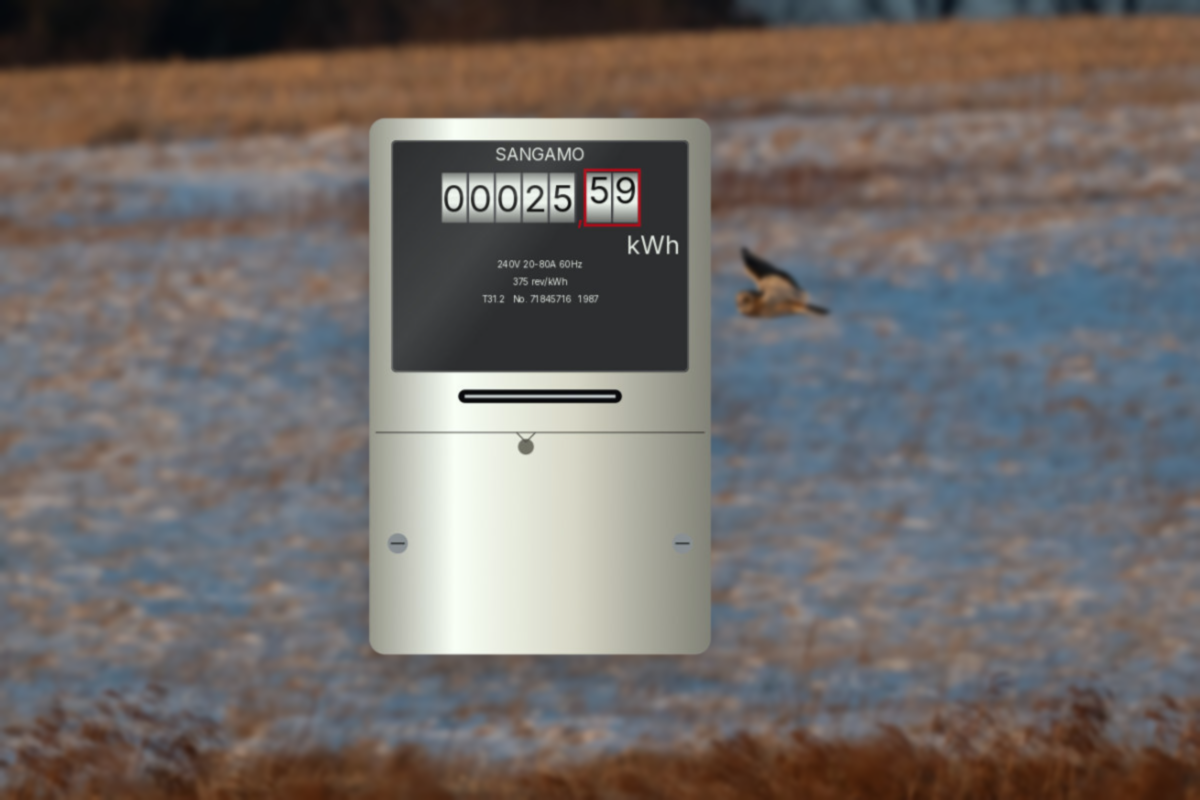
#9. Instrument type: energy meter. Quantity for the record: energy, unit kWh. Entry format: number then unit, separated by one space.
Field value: 25.59 kWh
